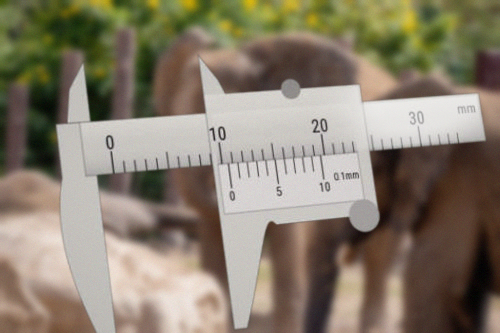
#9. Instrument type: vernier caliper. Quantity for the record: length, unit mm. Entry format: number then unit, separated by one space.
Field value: 10.6 mm
